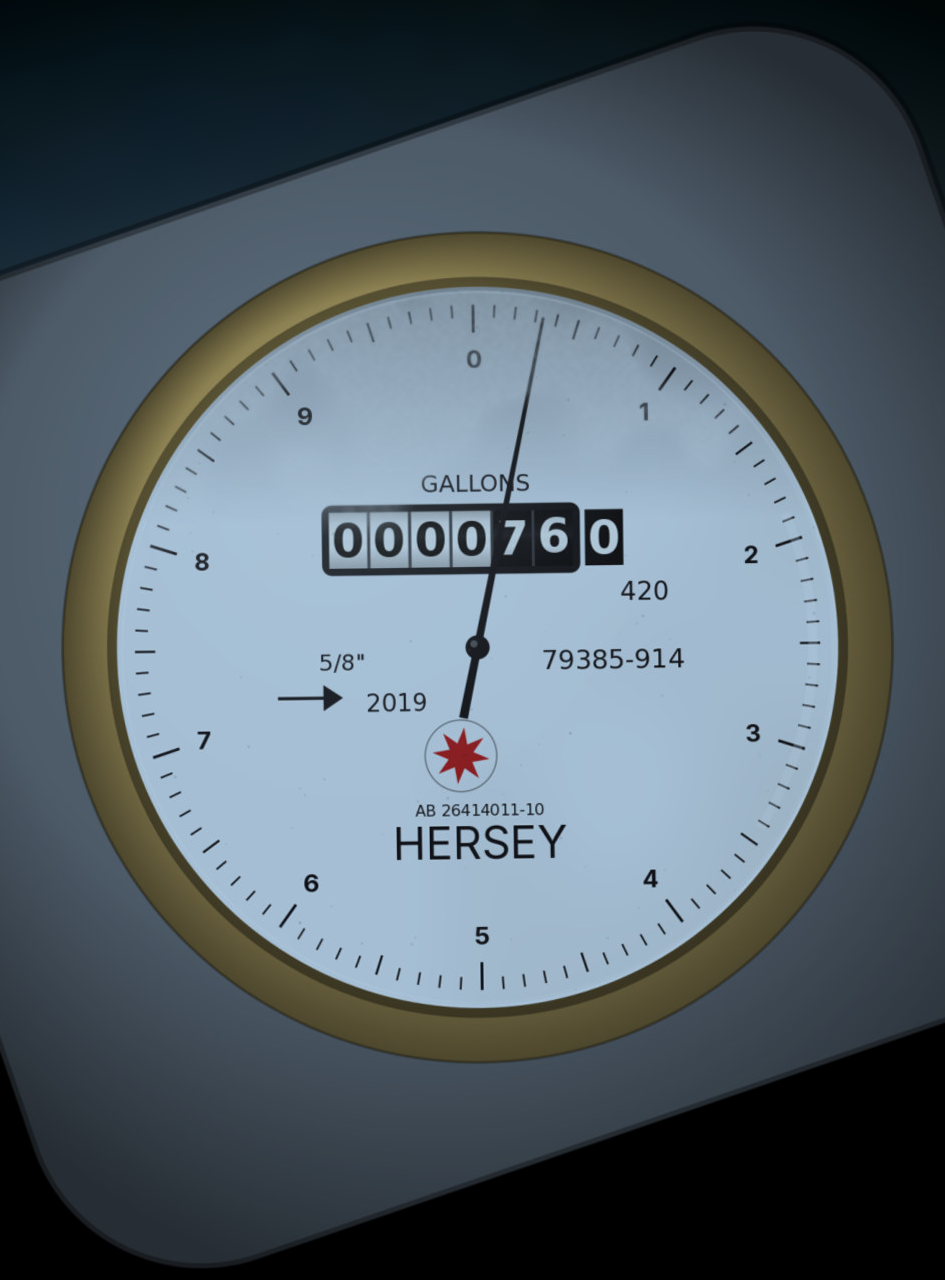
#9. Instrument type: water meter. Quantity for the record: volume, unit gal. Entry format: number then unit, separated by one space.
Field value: 760.3 gal
